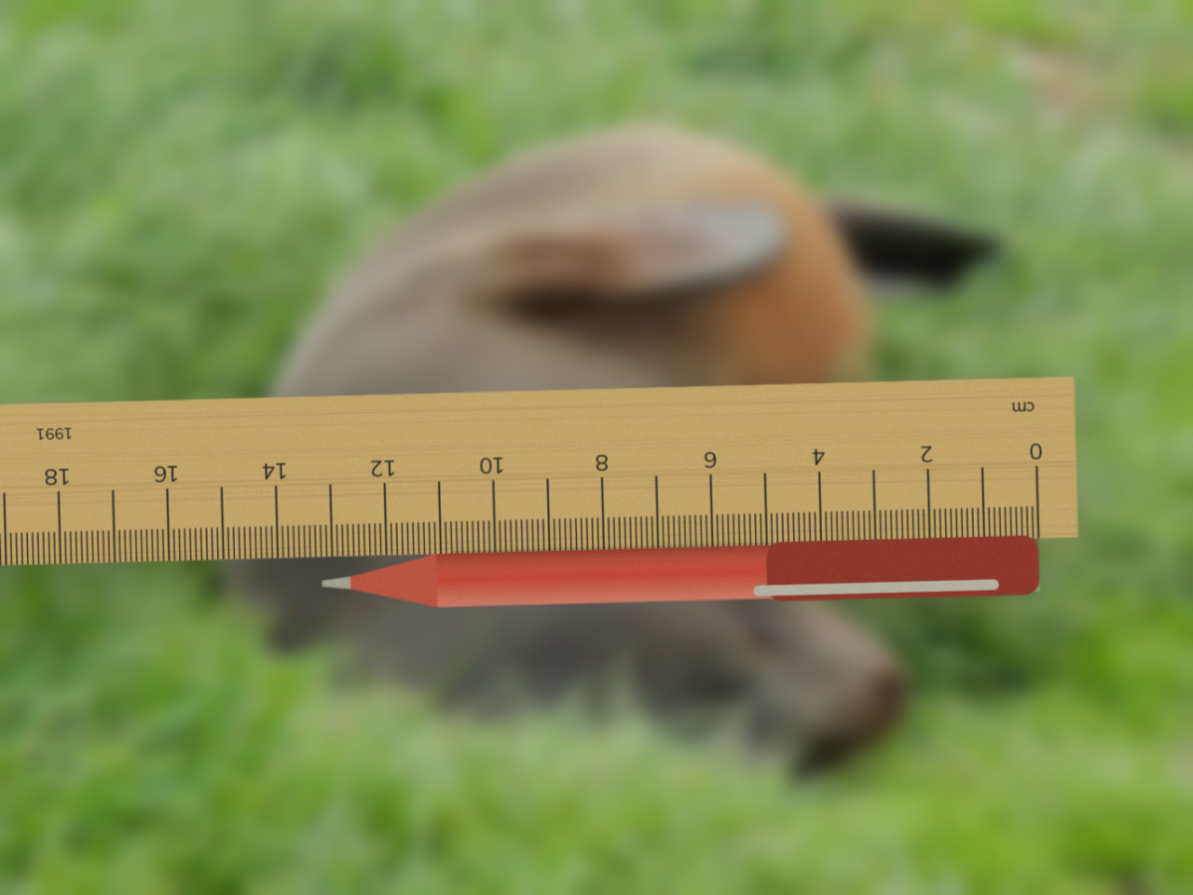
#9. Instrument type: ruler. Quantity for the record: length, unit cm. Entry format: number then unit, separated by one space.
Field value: 13.2 cm
